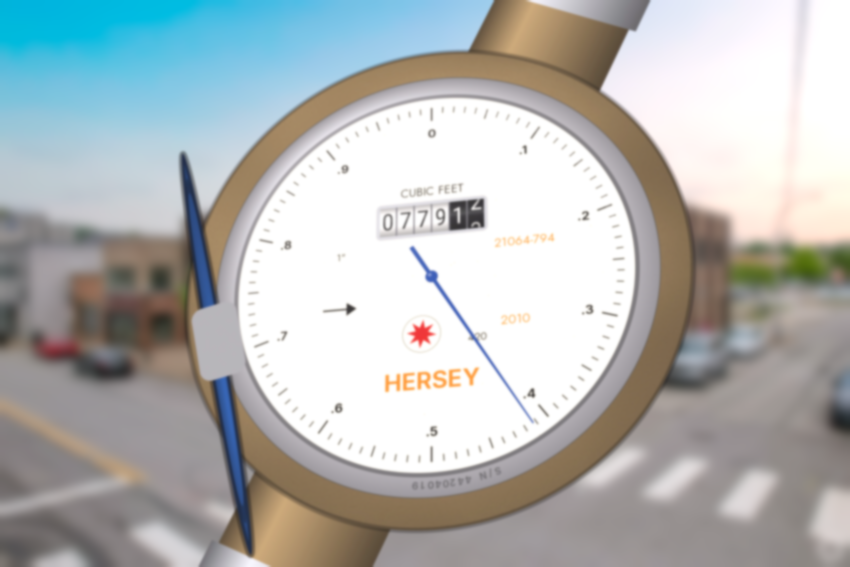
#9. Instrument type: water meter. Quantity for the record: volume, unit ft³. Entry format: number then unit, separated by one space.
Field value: 77912.41 ft³
